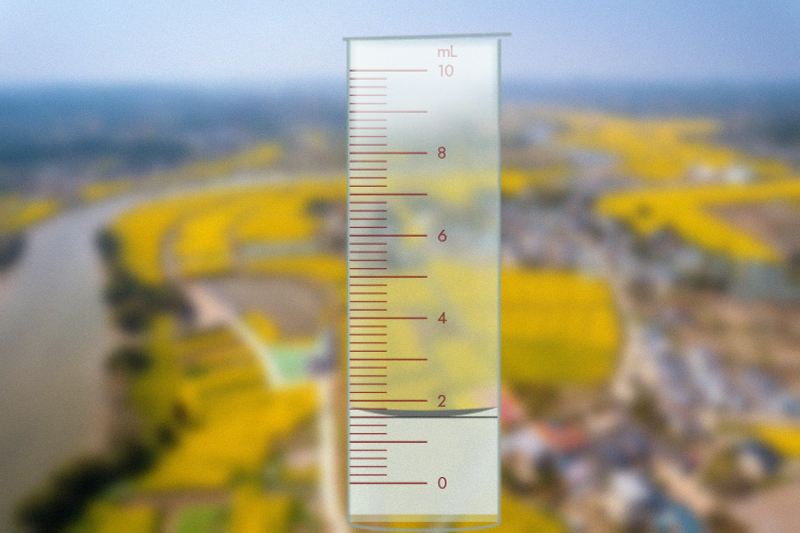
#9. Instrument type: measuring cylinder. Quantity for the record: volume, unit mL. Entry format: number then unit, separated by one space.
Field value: 1.6 mL
